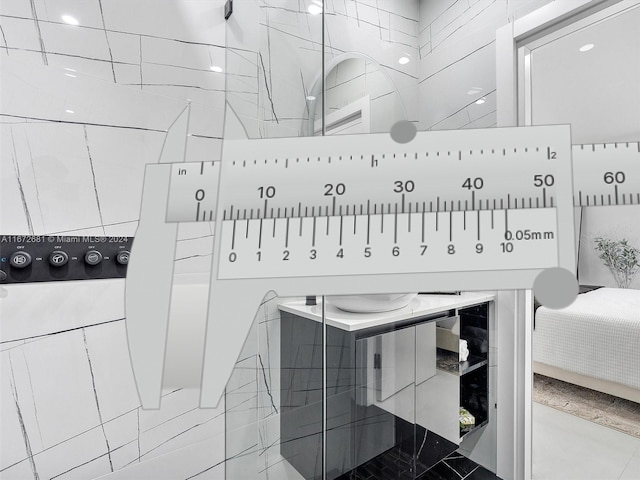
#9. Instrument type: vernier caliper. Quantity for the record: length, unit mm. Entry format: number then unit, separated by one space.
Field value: 5.6 mm
